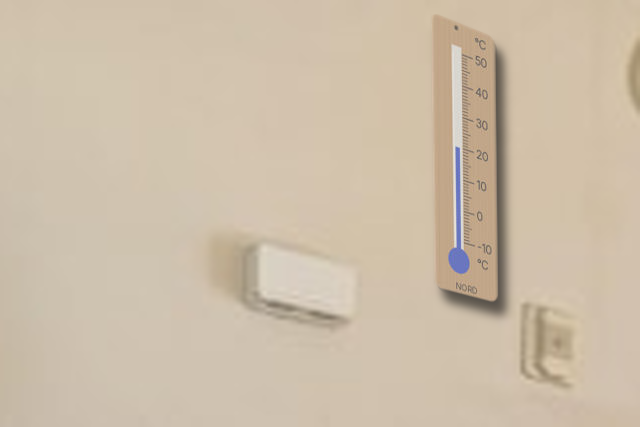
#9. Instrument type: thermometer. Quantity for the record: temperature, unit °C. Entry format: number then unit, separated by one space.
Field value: 20 °C
